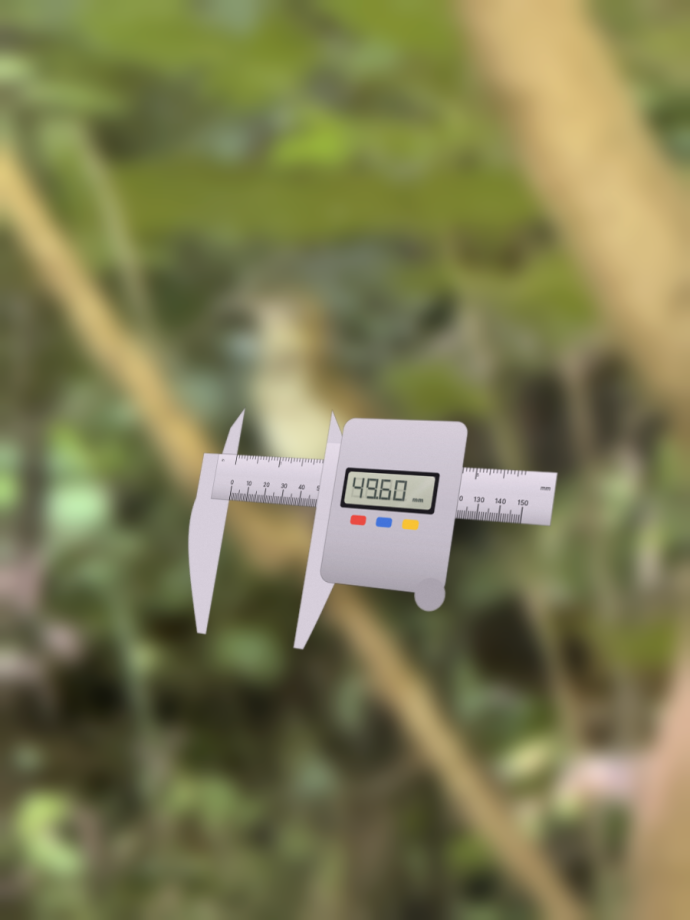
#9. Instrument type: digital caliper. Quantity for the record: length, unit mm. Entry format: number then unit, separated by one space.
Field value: 49.60 mm
